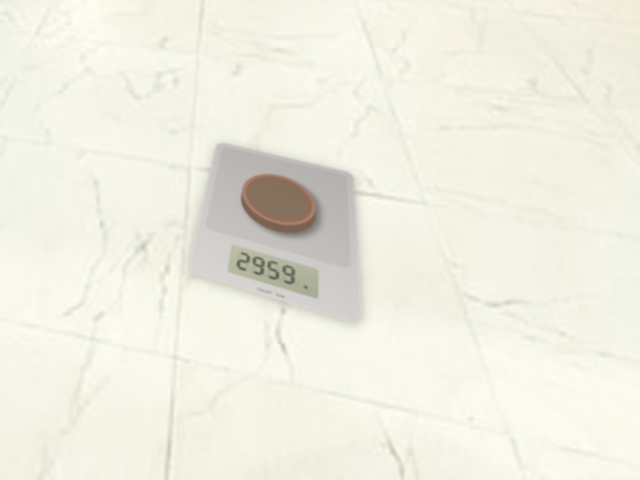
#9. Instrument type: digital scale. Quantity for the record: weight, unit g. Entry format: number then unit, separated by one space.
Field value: 2959 g
